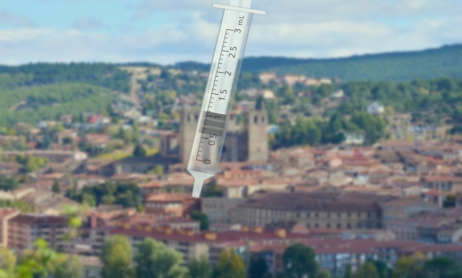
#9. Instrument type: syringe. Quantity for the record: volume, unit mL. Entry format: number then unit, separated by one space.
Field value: 0.6 mL
